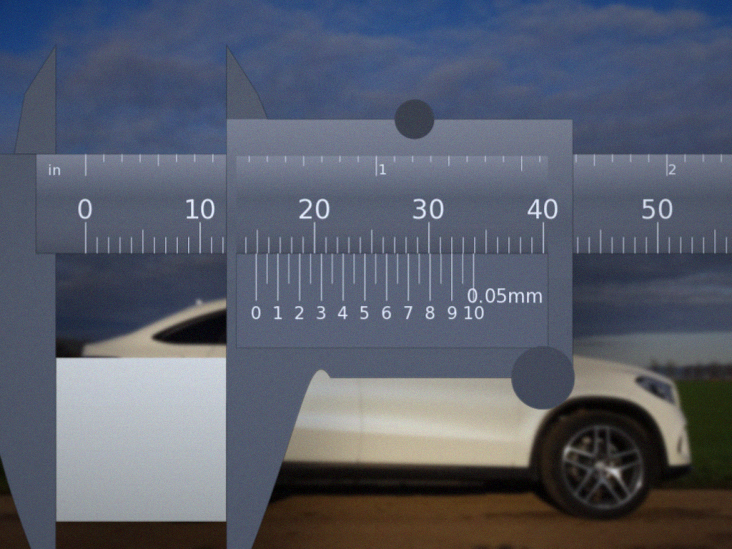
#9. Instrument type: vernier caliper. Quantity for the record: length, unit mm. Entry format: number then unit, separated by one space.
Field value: 14.9 mm
